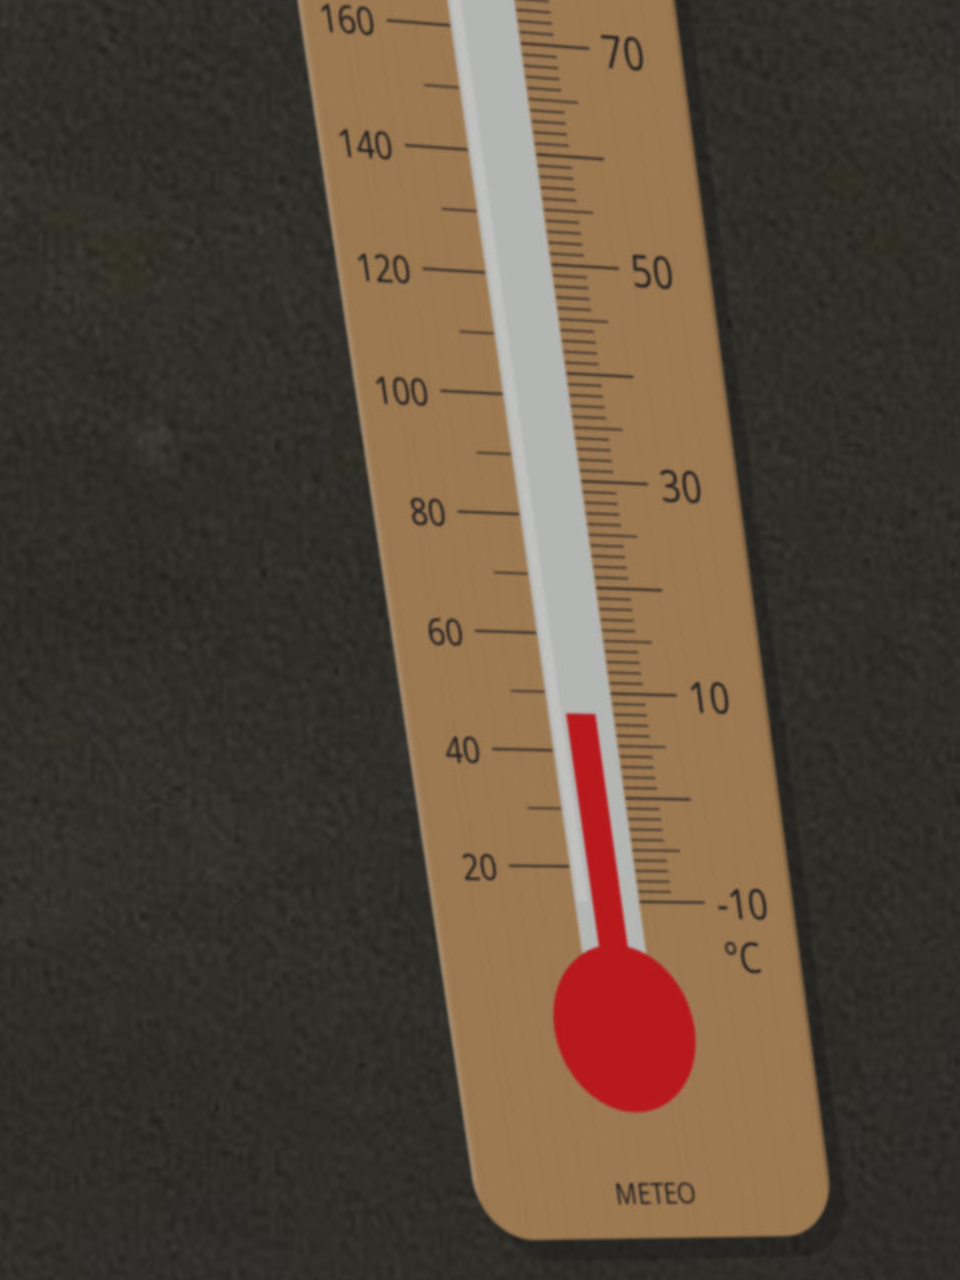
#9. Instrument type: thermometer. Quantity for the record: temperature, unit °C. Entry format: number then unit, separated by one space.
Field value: 8 °C
